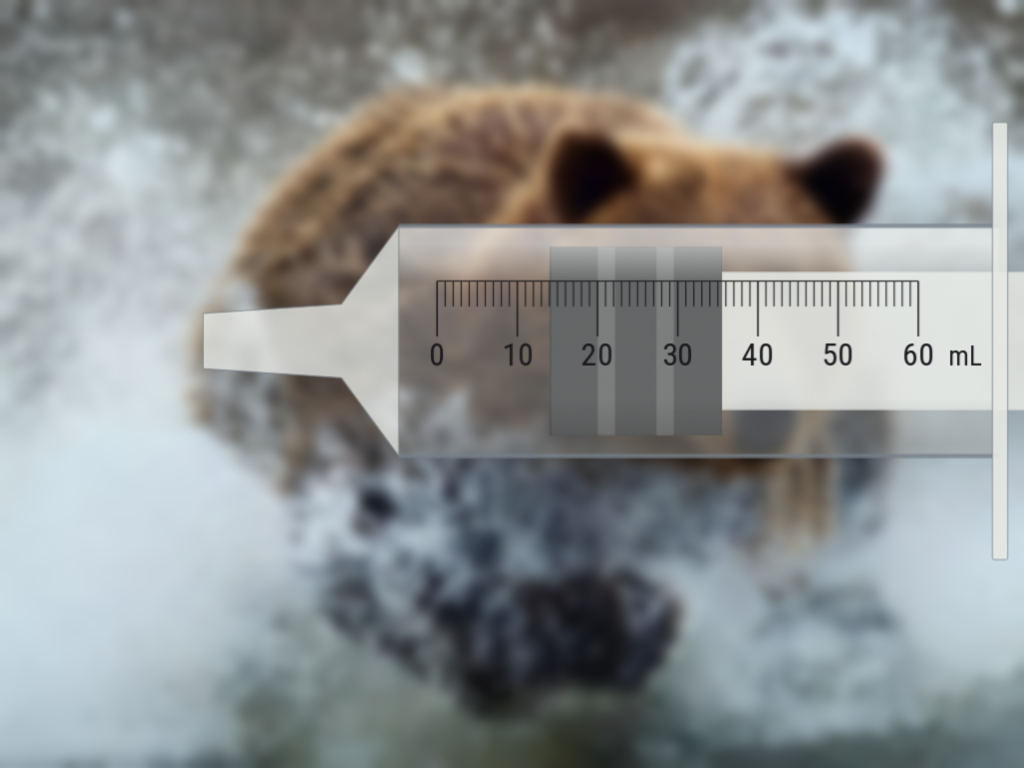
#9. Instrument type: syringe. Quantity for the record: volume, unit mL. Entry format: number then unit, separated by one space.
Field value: 14 mL
